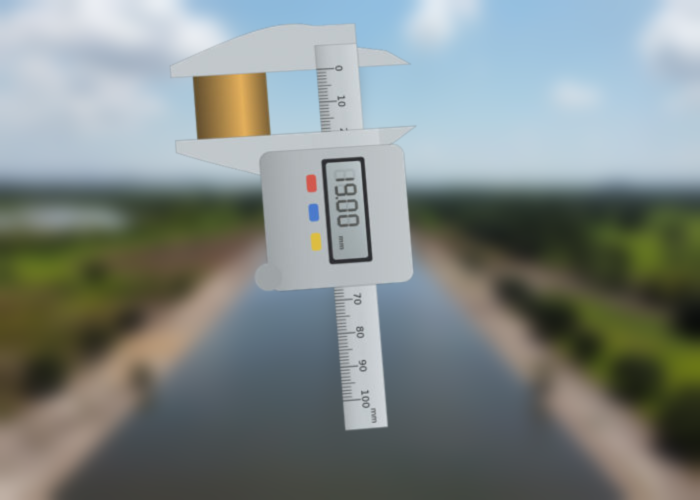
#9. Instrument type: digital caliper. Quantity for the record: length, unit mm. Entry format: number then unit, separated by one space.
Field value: 19.00 mm
